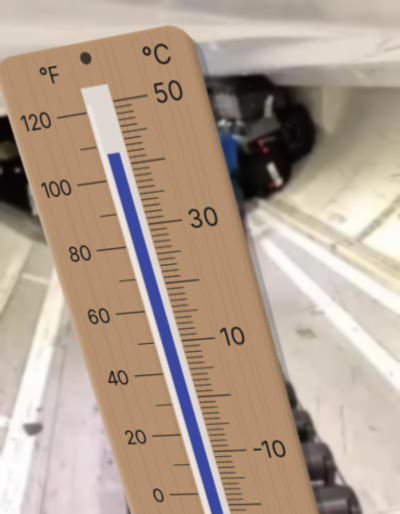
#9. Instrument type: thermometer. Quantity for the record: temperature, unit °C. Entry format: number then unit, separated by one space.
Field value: 42 °C
